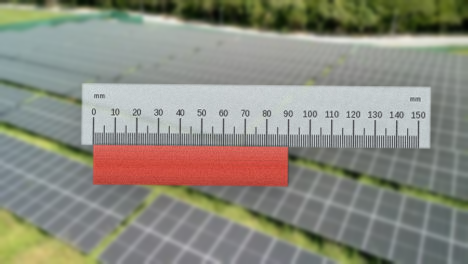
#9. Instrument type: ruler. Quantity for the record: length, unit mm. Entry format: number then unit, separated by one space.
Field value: 90 mm
